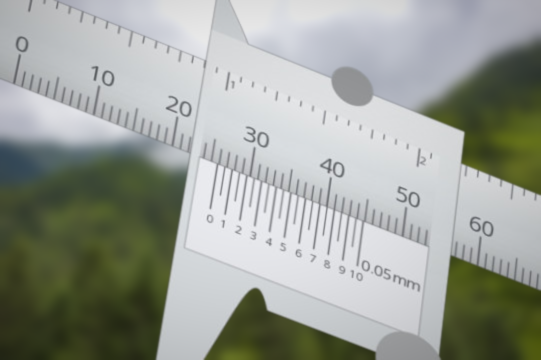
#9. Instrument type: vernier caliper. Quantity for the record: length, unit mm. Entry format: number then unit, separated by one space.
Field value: 25.8 mm
